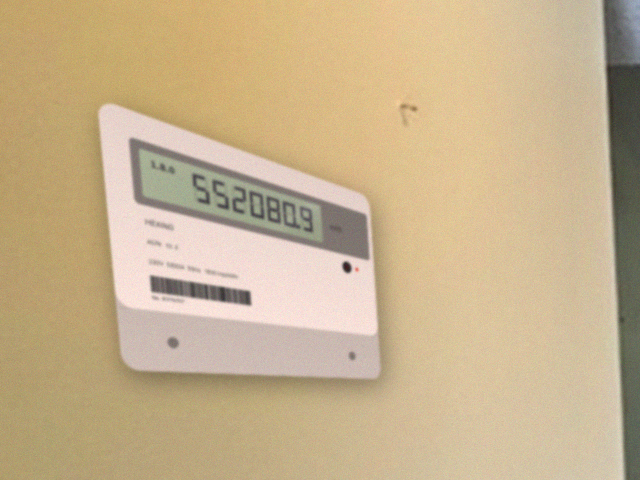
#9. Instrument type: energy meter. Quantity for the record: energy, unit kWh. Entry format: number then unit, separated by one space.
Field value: 552080.9 kWh
